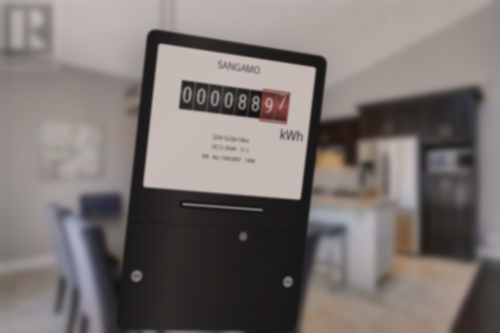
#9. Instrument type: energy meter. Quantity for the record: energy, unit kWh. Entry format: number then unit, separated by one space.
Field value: 88.97 kWh
